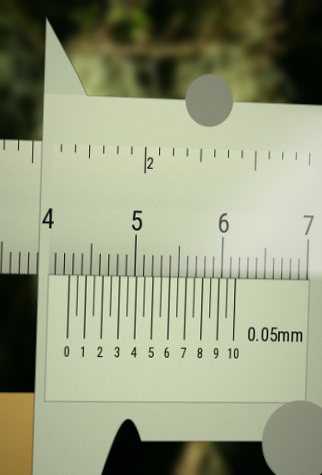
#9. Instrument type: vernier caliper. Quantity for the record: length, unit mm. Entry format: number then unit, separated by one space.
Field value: 42.6 mm
